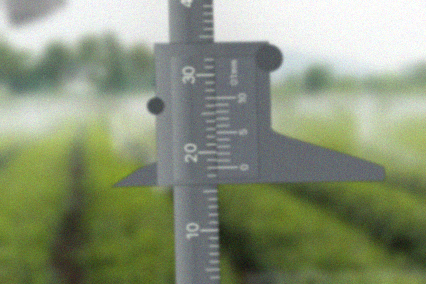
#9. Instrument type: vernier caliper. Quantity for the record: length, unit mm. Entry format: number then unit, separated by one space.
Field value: 18.0 mm
